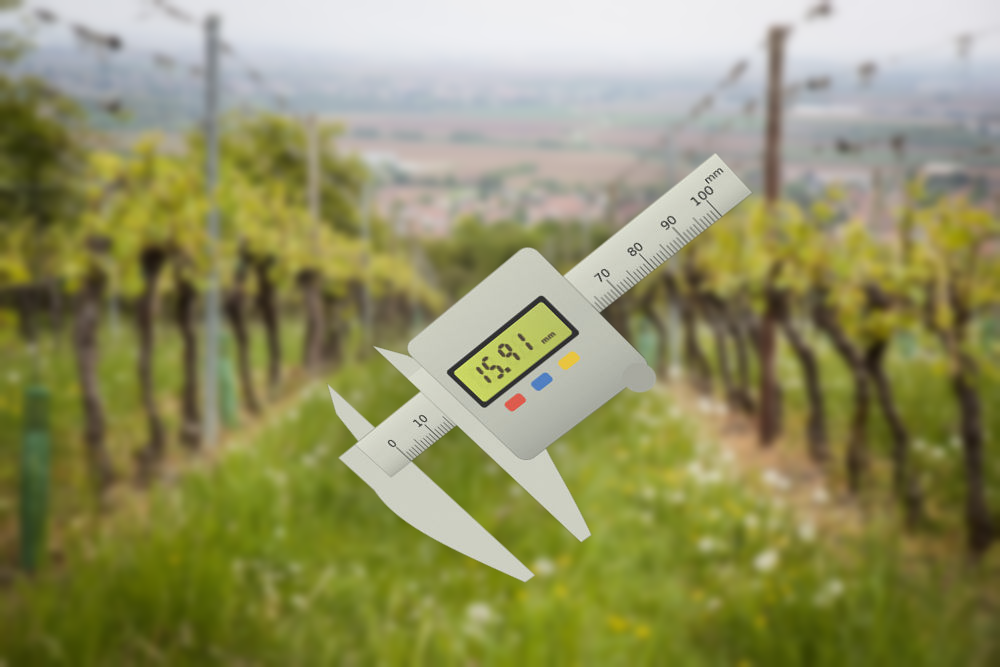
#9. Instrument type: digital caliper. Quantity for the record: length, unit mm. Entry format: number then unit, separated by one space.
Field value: 15.91 mm
